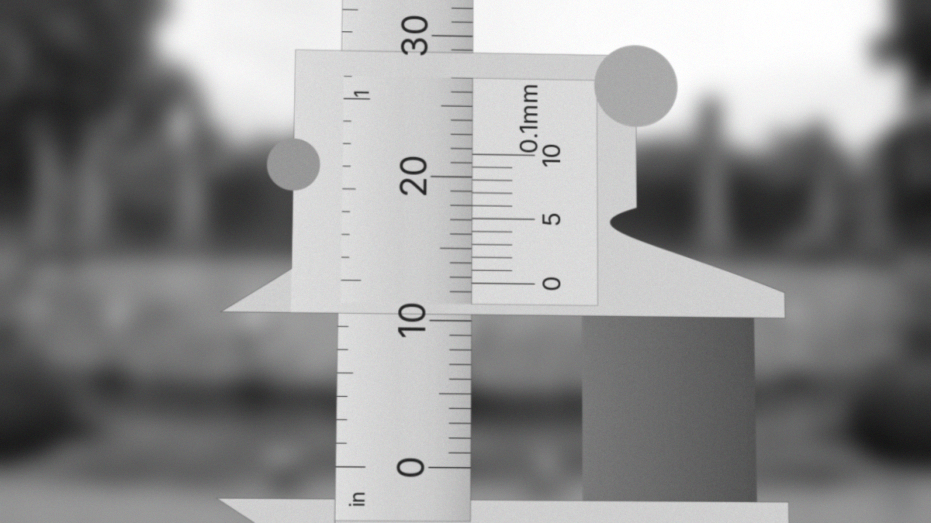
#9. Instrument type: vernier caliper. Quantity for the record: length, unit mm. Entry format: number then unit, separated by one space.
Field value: 12.6 mm
